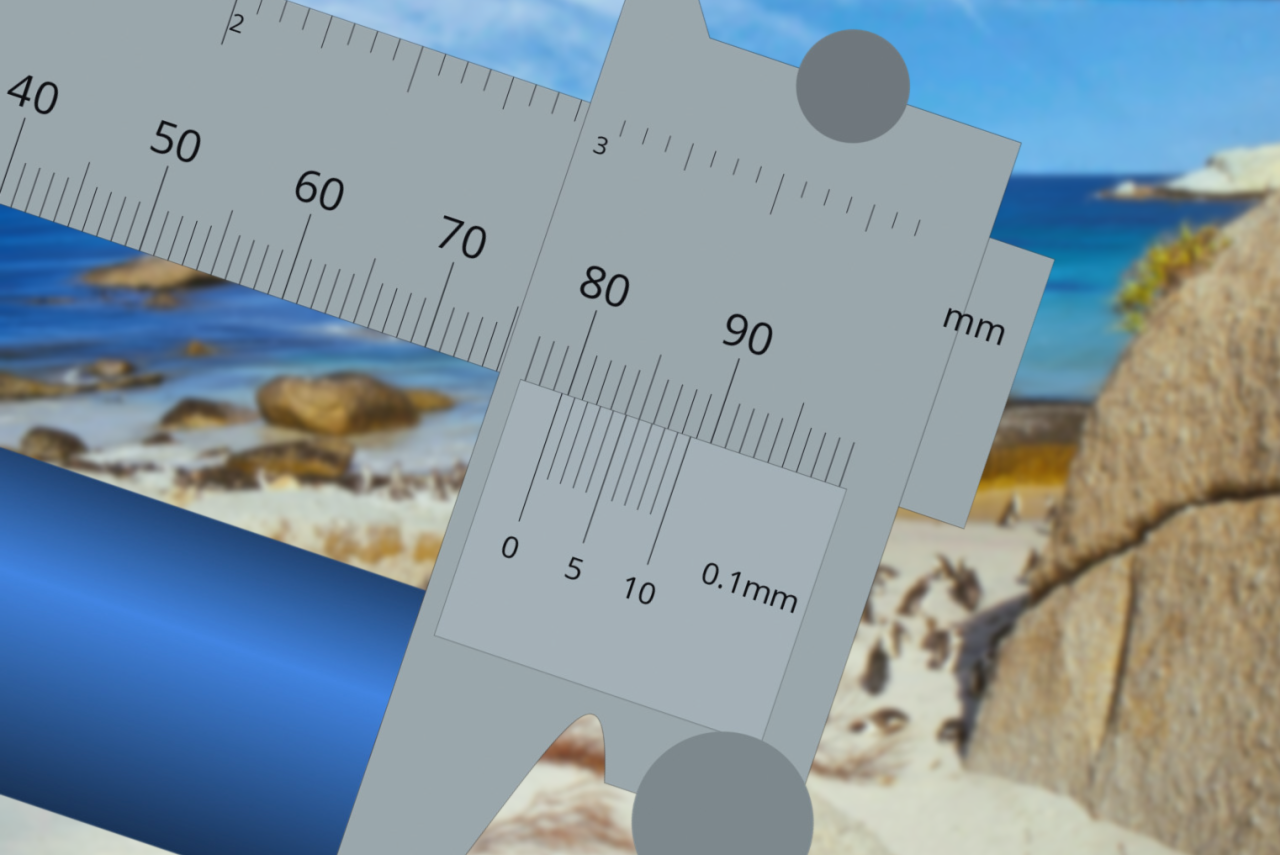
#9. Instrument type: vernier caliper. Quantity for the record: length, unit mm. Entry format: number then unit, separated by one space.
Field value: 79.6 mm
